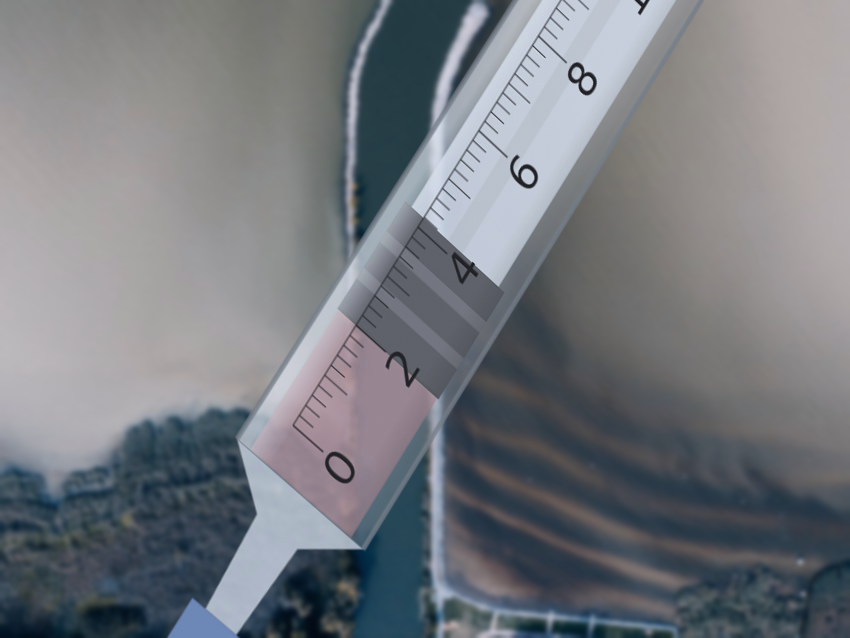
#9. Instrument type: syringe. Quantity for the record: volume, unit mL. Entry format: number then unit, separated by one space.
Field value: 2 mL
